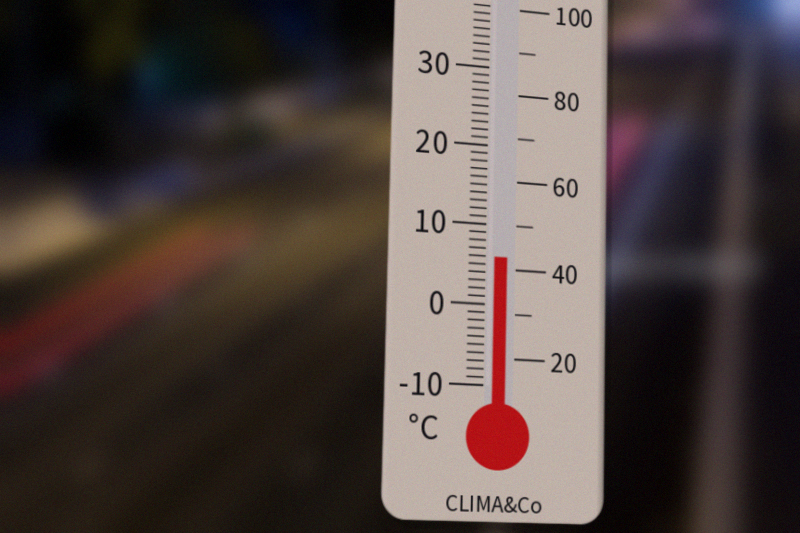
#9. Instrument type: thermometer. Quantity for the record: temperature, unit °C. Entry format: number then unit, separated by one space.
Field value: 6 °C
